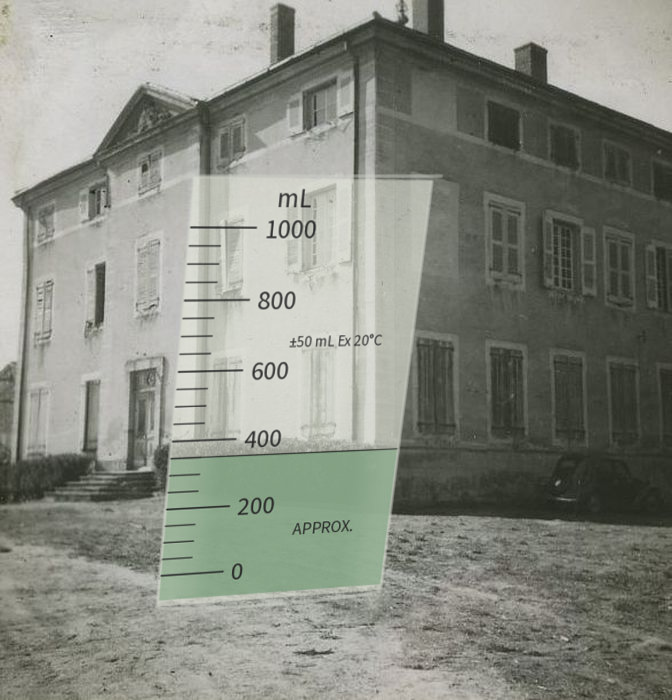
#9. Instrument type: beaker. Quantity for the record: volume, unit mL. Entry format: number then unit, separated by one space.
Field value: 350 mL
